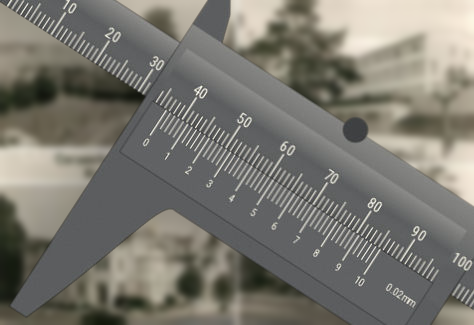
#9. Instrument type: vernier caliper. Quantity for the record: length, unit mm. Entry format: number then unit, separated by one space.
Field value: 36.5 mm
